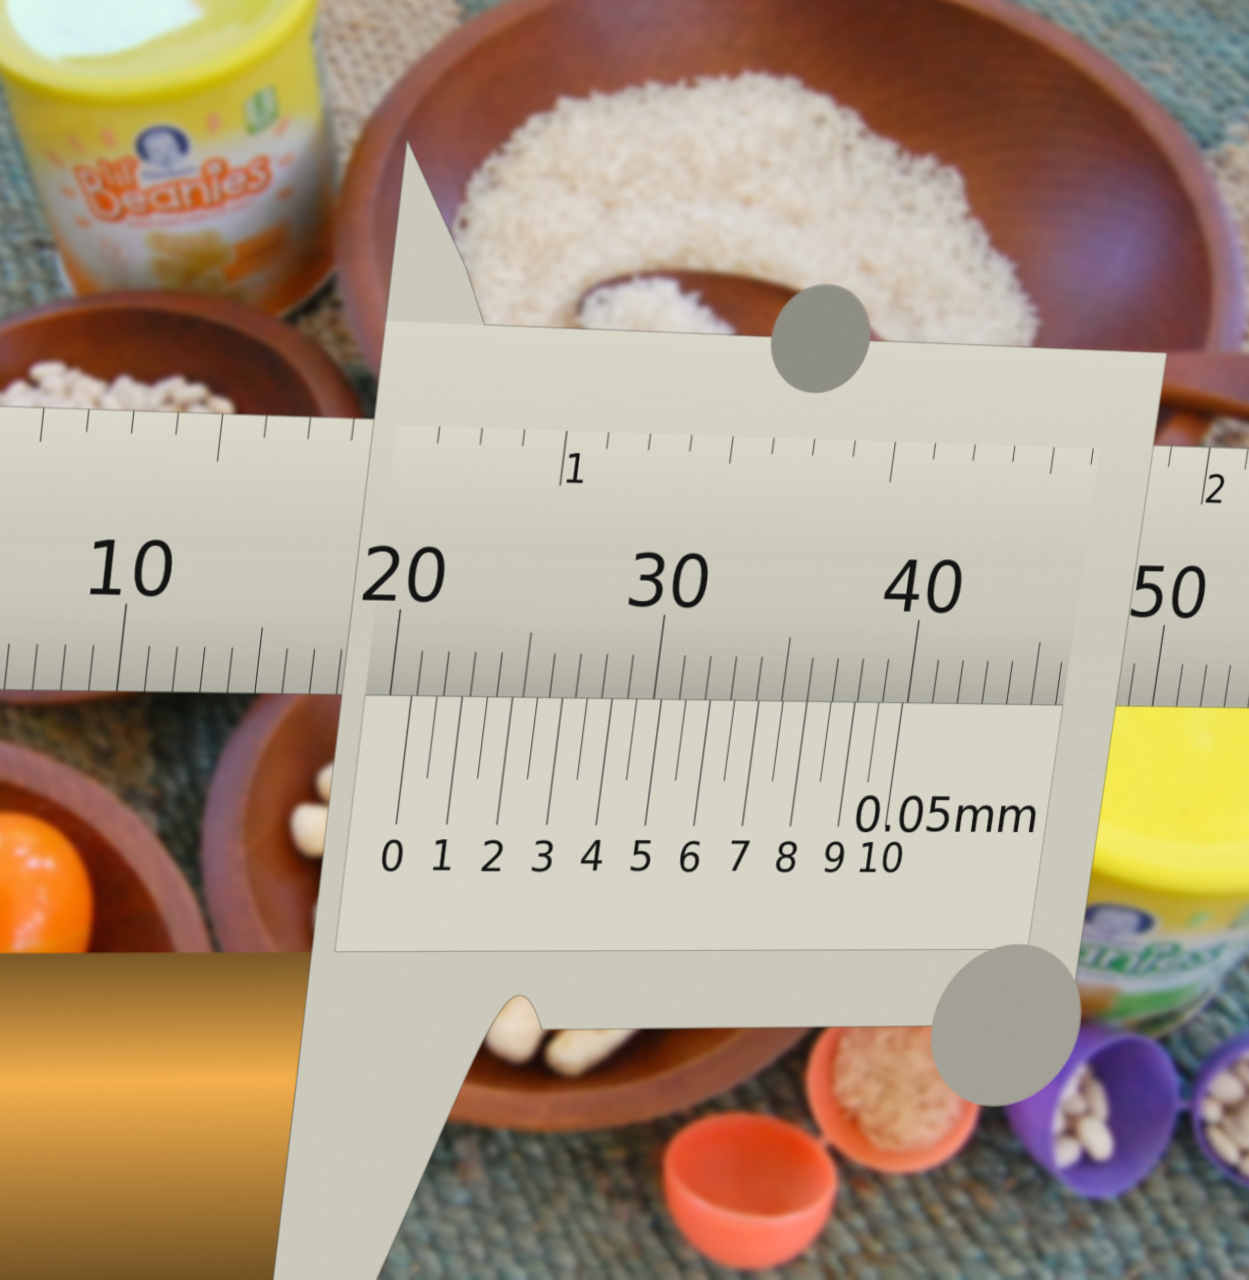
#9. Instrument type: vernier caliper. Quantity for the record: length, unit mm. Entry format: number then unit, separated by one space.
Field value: 20.8 mm
